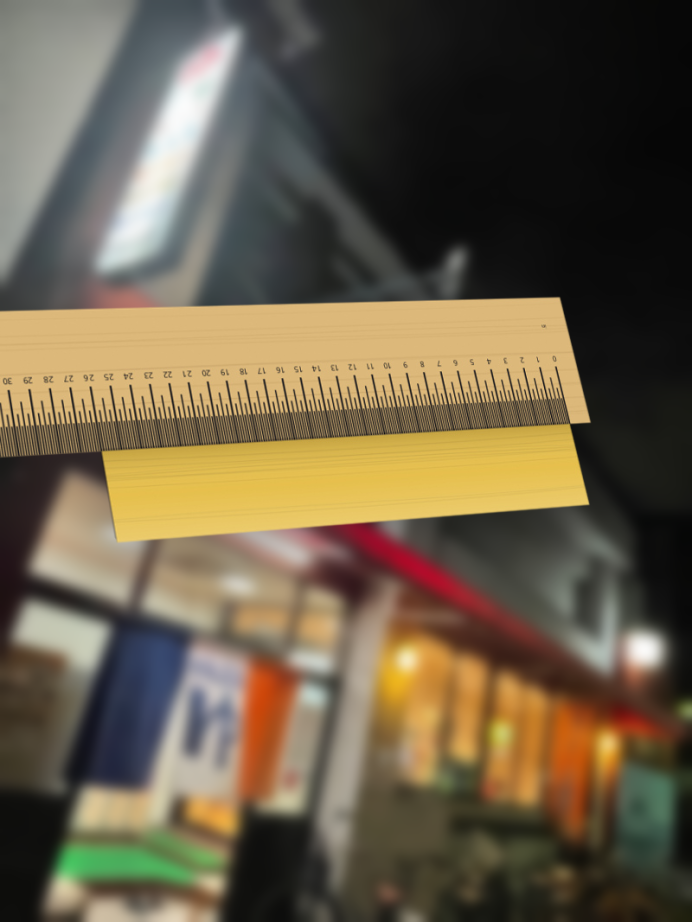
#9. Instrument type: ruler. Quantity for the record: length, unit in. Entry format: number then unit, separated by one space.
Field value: 26 in
